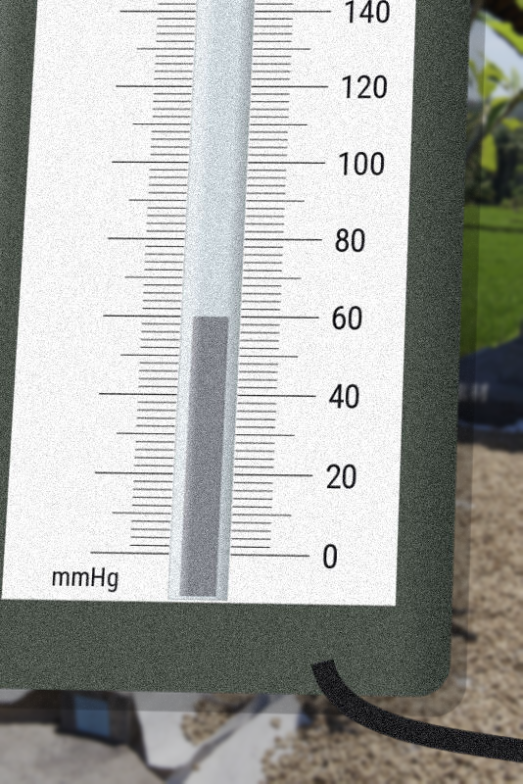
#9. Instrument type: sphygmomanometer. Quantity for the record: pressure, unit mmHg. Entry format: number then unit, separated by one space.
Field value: 60 mmHg
